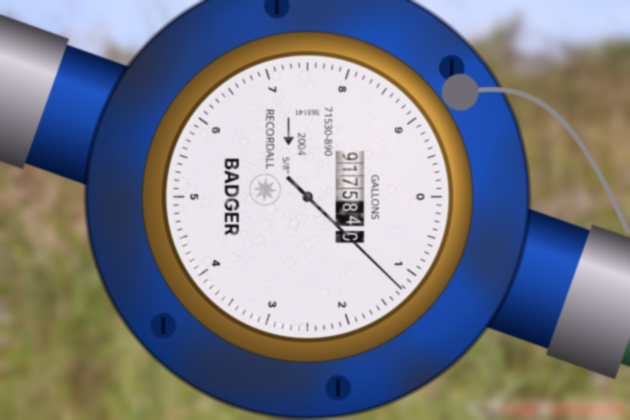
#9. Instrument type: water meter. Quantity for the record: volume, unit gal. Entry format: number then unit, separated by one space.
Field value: 9175841.2 gal
